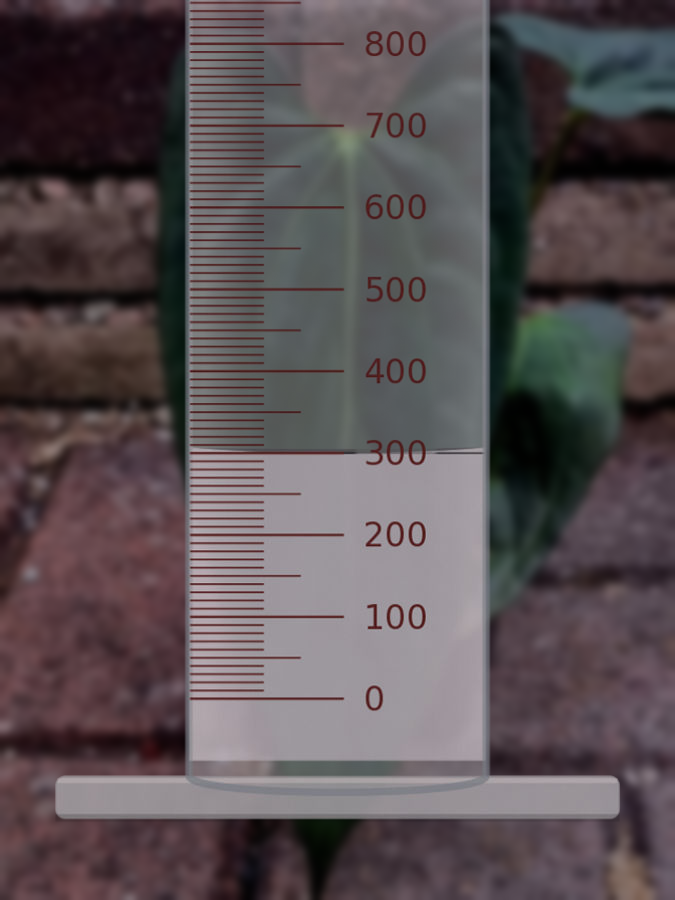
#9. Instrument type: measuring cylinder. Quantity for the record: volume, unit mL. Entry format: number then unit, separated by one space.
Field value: 300 mL
